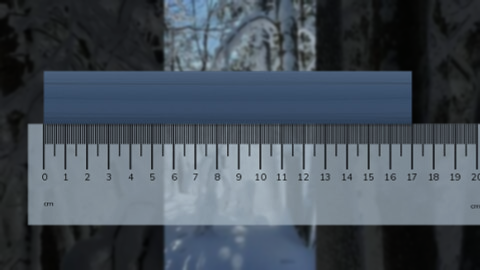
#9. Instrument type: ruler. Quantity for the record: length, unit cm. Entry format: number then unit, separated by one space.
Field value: 17 cm
